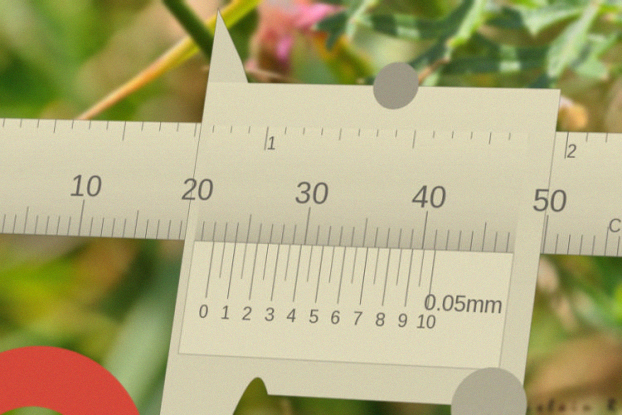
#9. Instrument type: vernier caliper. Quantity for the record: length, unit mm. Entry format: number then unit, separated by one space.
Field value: 22.1 mm
